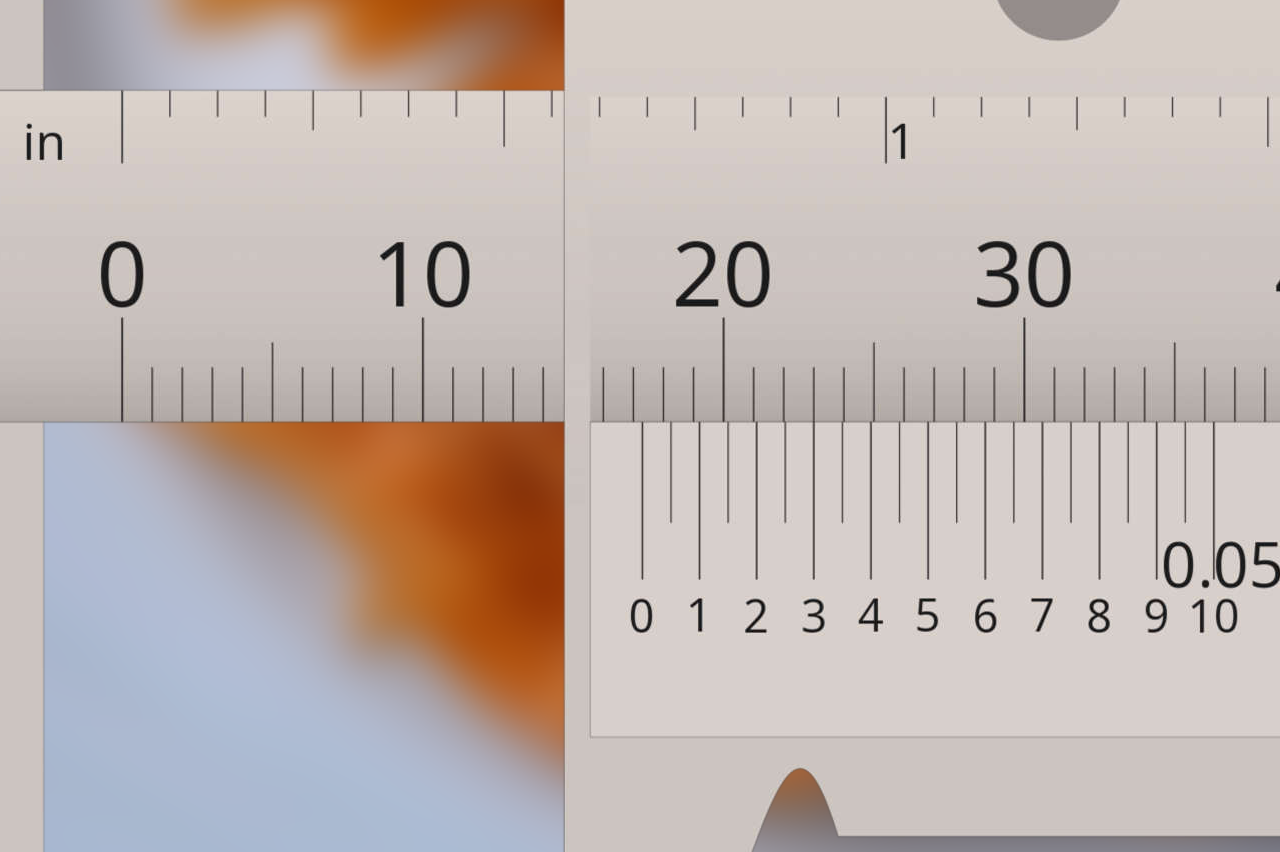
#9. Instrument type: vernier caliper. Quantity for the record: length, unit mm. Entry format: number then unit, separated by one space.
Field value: 17.30 mm
